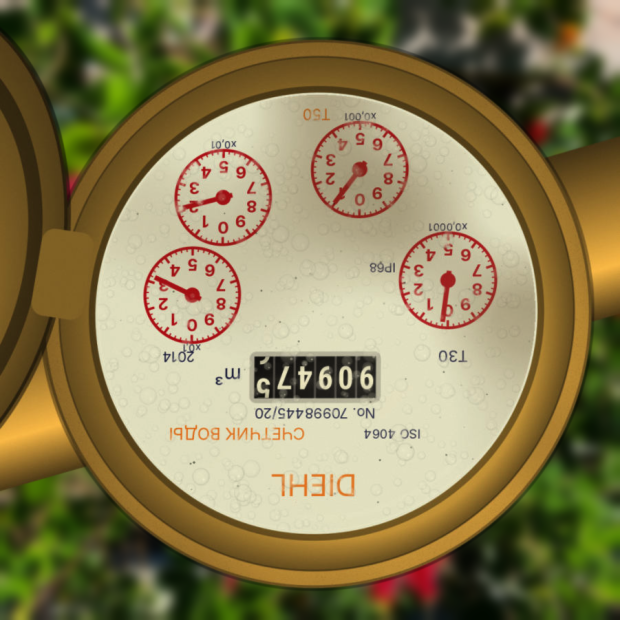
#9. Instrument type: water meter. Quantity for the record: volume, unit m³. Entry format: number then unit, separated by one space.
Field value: 909475.3210 m³
